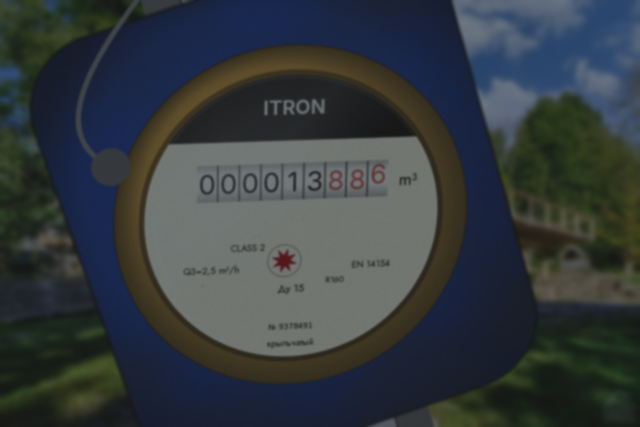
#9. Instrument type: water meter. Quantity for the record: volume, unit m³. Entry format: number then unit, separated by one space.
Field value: 13.886 m³
